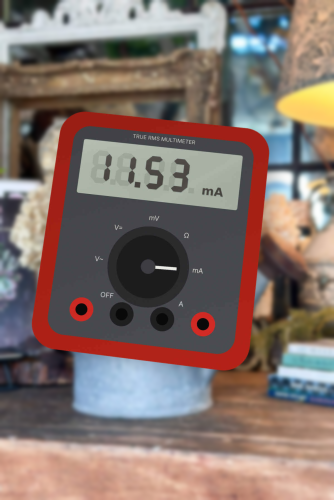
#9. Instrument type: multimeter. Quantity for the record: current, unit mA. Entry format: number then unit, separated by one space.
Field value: 11.53 mA
